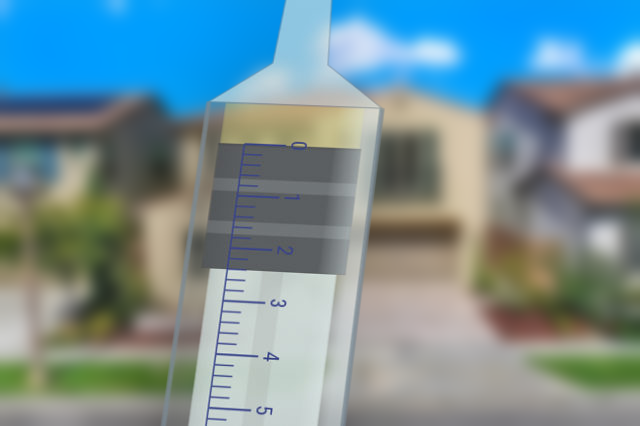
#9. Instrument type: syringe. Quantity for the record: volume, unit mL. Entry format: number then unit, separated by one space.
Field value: 0 mL
